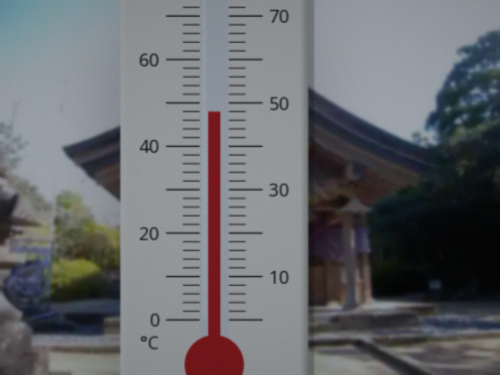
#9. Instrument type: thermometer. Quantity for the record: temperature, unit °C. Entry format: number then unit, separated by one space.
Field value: 48 °C
